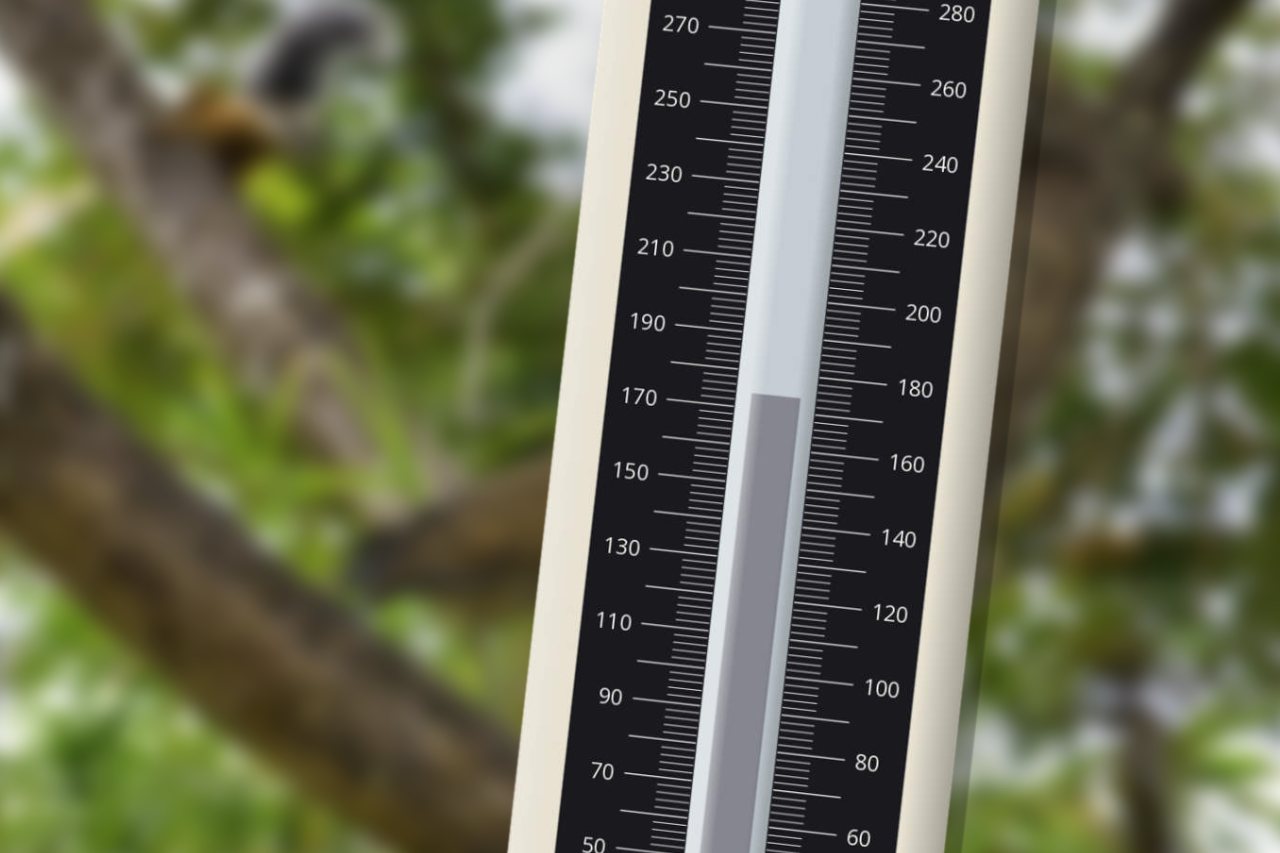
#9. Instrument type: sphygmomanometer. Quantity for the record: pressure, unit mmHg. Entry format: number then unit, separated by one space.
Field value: 174 mmHg
